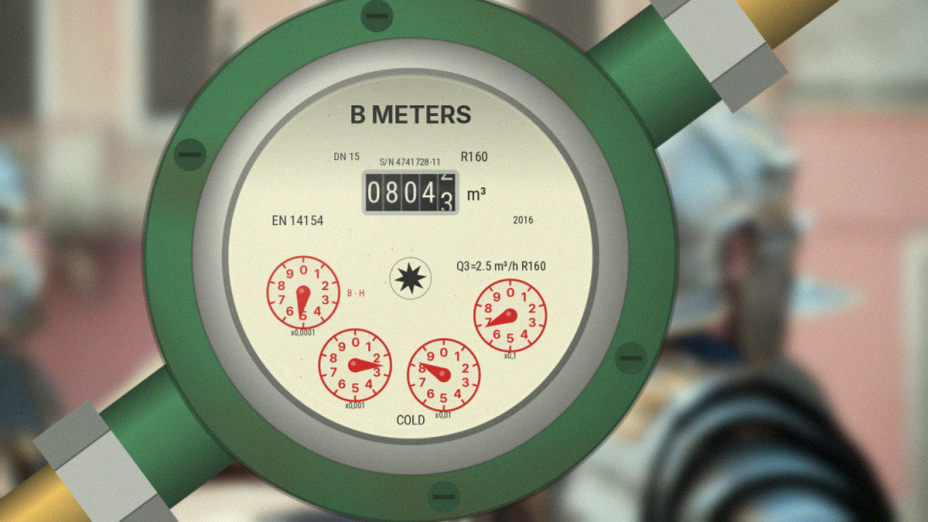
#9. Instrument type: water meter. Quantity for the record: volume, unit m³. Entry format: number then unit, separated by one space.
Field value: 8042.6825 m³
